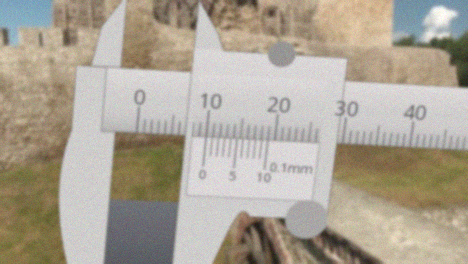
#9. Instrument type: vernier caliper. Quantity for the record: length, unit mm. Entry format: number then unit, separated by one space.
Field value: 10.0 mm
